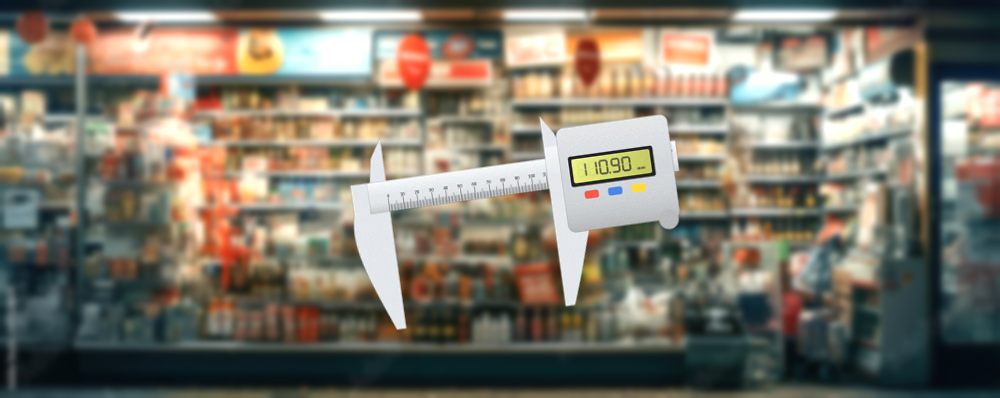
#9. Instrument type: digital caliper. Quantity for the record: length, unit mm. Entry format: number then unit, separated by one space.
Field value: 110.90 mm
